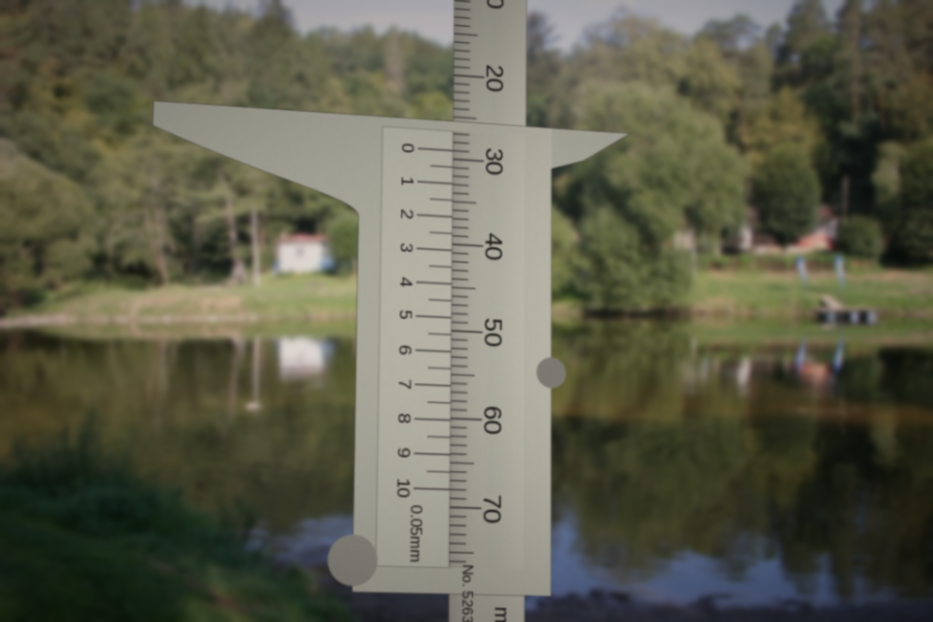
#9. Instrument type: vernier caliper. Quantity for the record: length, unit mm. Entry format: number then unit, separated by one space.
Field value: 29.0 mm
